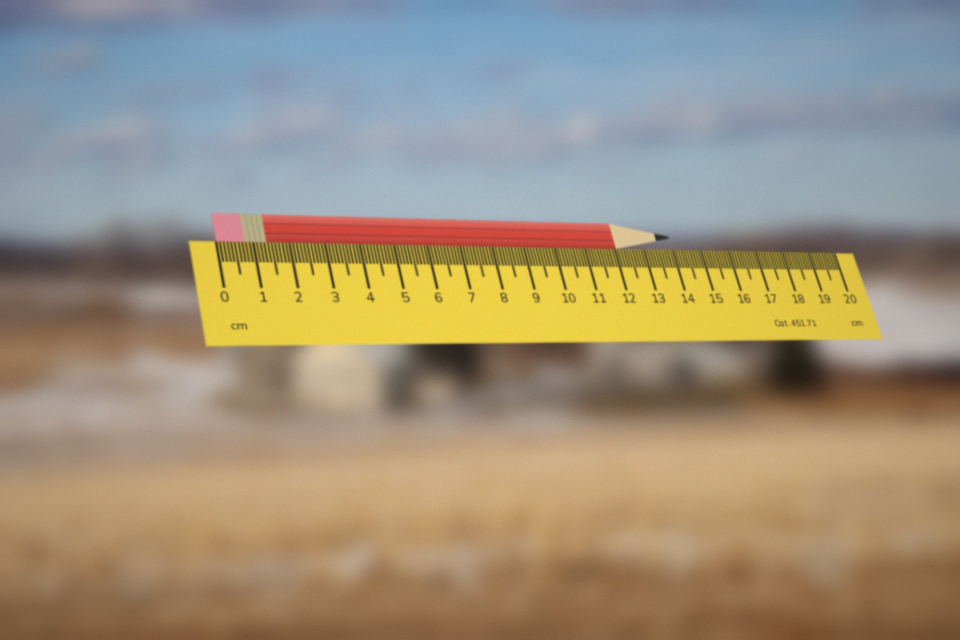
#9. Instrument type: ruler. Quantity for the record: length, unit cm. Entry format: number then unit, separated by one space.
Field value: 14 cm
